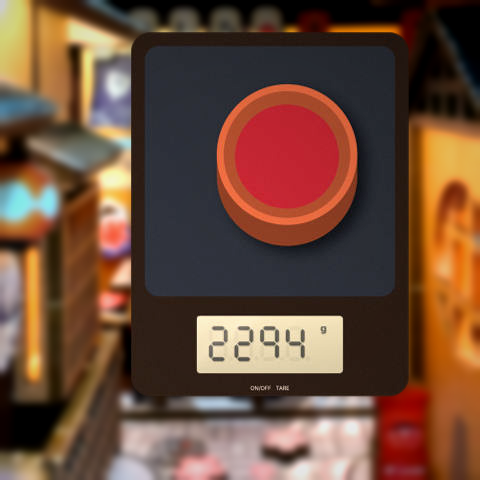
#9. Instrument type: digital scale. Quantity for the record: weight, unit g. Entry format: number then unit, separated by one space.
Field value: 2294 g
